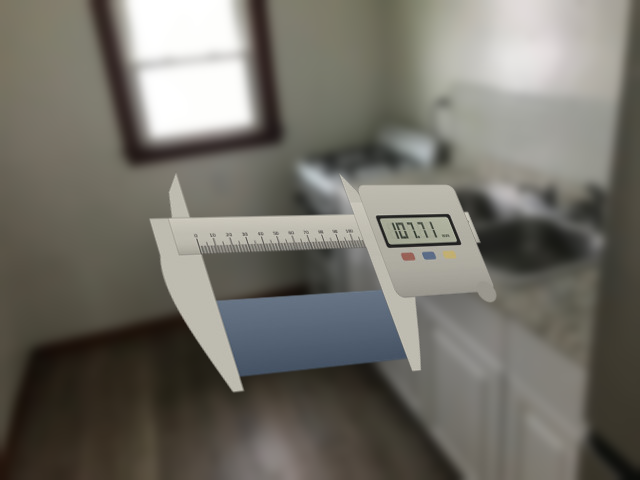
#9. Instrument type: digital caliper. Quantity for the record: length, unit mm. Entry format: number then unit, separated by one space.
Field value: 107.71 mm
